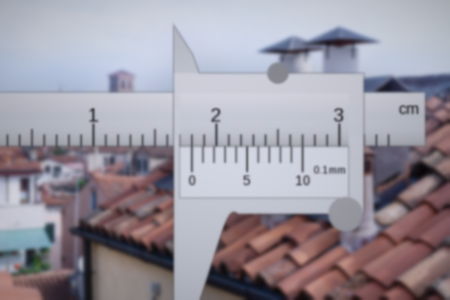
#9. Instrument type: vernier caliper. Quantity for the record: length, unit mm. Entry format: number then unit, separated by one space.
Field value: 18.0 mm
